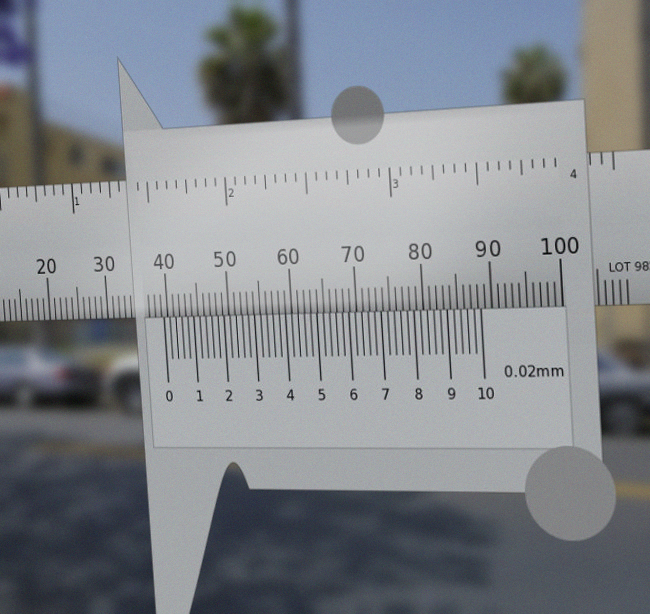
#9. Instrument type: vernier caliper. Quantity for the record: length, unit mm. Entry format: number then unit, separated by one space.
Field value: 39.4 mm
